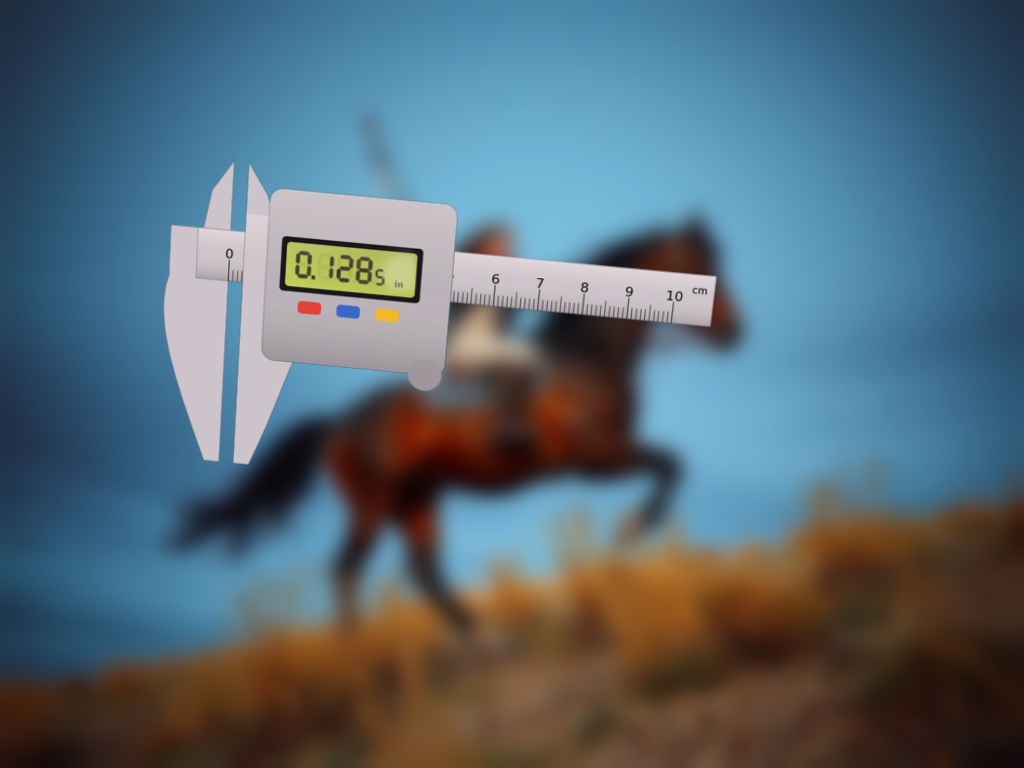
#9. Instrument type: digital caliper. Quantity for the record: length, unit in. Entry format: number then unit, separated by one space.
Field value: 0.1285 in
